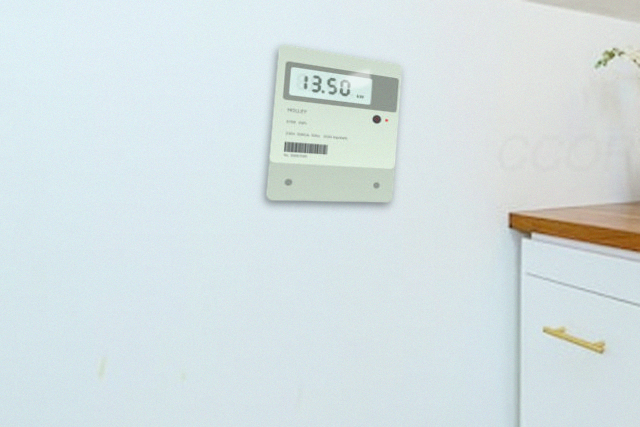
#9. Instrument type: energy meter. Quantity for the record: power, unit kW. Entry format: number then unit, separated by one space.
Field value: 13.50 kW
